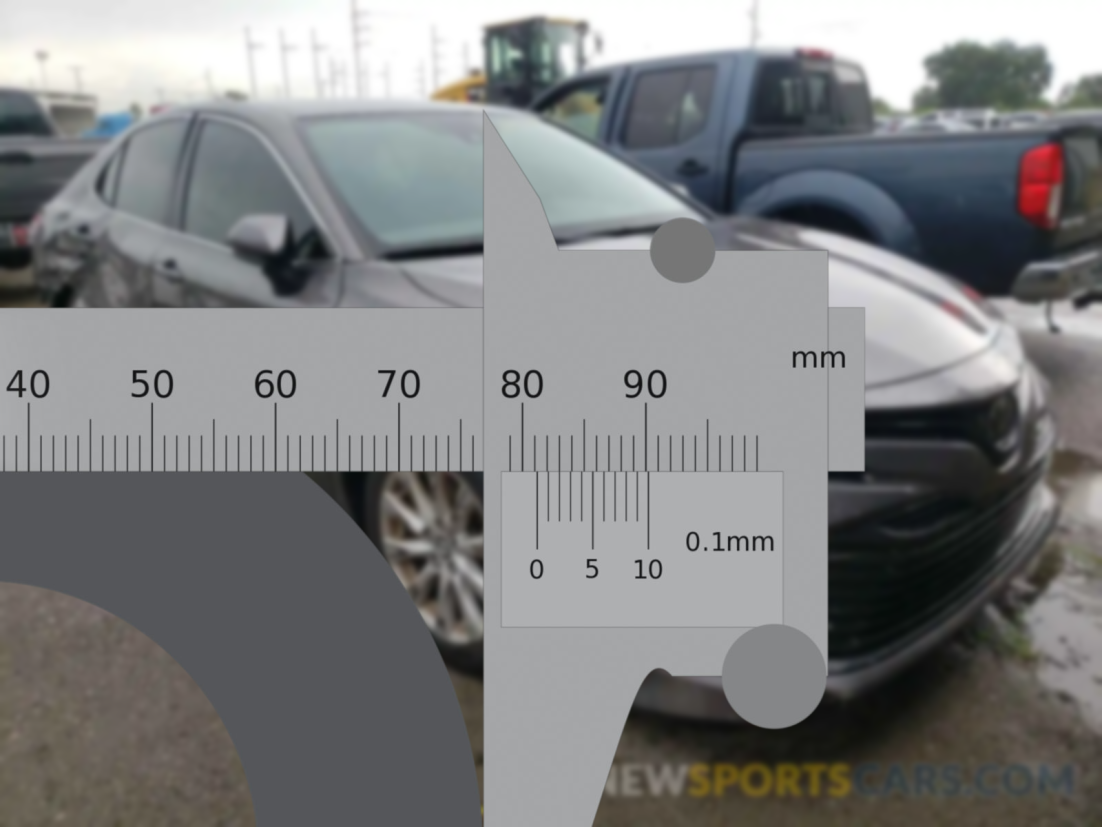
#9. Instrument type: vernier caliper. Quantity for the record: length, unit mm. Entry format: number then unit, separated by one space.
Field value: 81.2 mm
